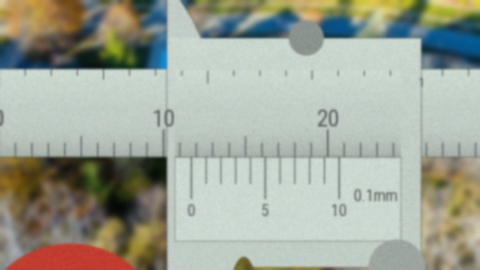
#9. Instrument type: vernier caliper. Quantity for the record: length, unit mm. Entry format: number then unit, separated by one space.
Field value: 11.7 mm
